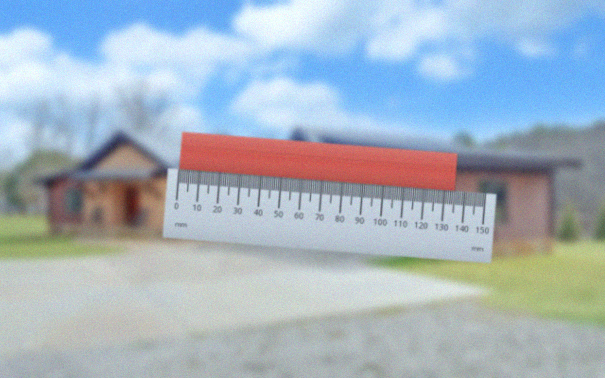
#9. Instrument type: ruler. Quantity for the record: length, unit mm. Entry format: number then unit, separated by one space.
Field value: 135 mm
